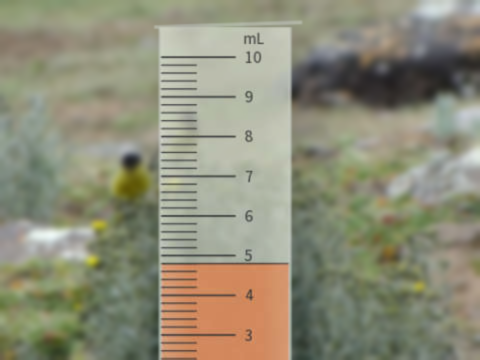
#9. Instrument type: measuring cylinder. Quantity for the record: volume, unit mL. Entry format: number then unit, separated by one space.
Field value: 4.8 mL
